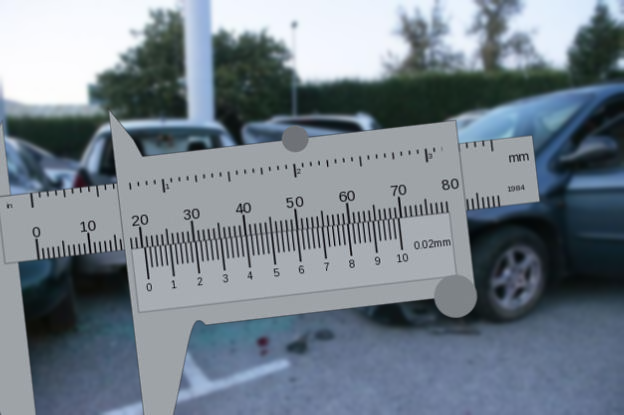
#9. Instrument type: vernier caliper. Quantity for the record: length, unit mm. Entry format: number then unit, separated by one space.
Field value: 20.5 mm
